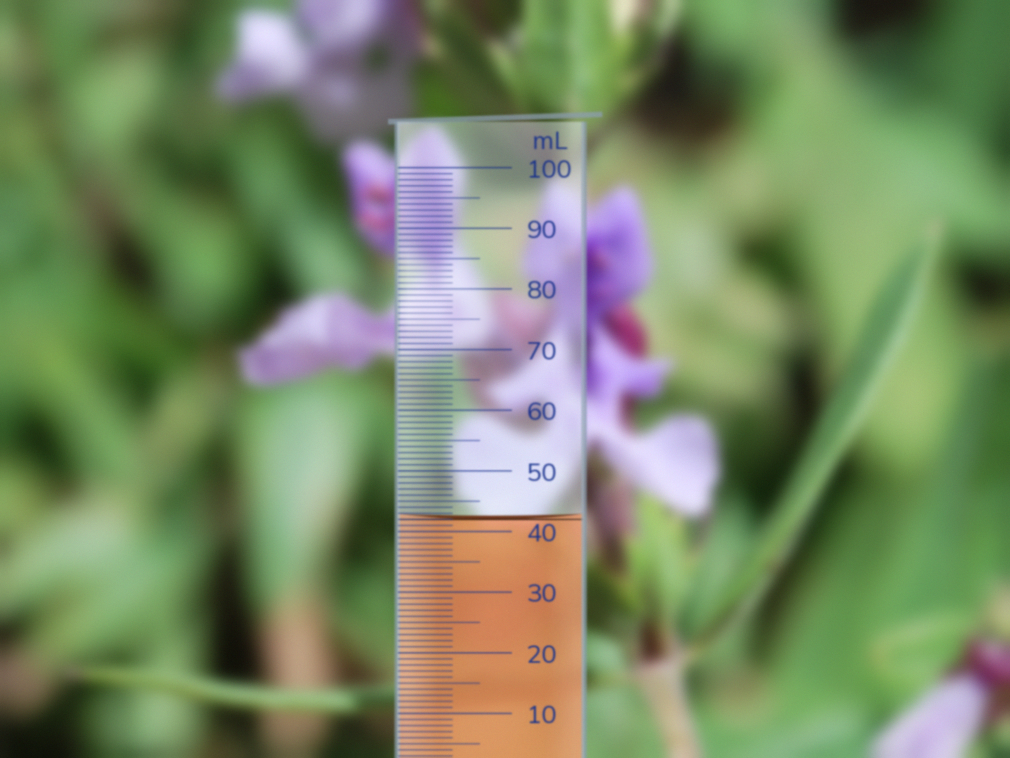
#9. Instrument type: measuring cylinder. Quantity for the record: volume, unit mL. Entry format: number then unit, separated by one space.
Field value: 42 mL
